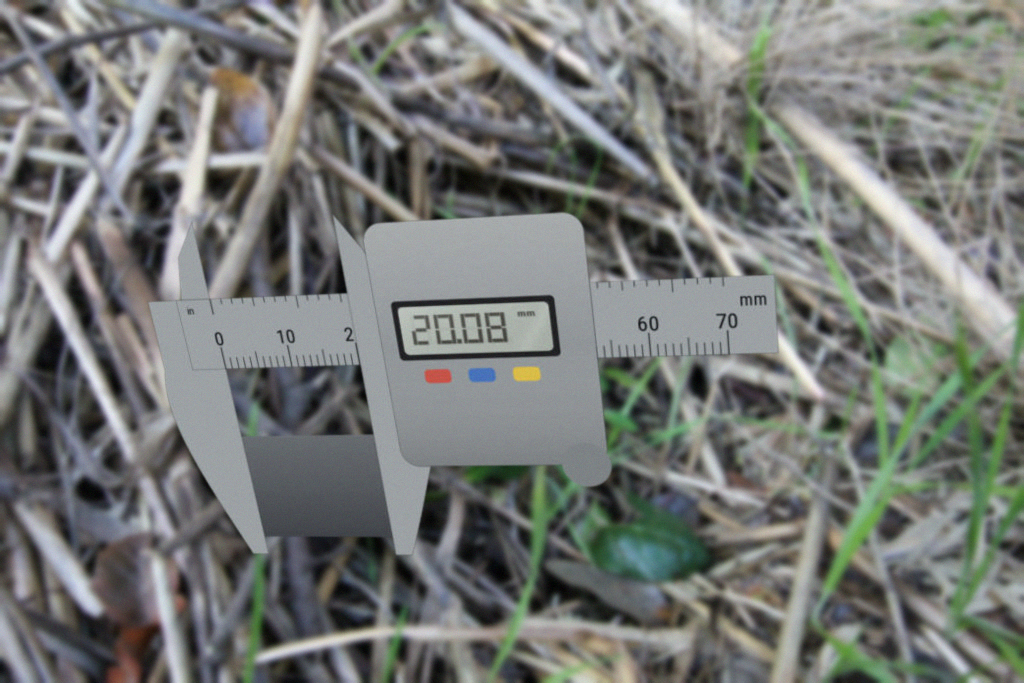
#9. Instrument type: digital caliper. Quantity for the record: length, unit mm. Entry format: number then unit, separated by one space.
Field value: 20.08 mm
